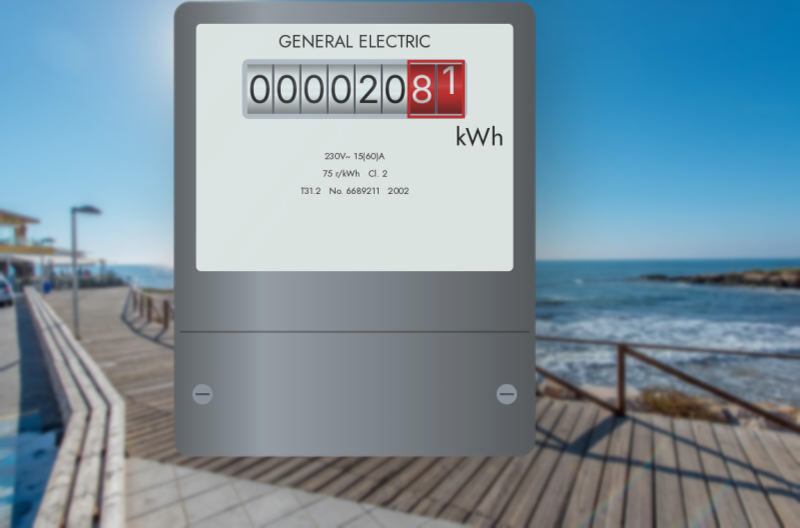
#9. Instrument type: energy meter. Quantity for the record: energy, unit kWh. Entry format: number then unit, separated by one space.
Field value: 20.81 kWh
